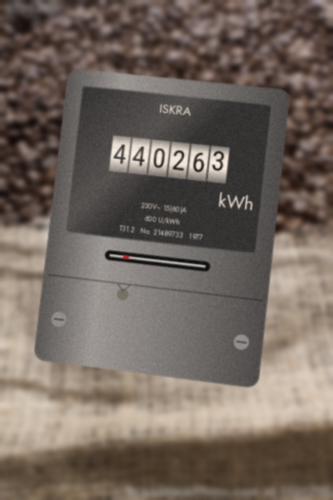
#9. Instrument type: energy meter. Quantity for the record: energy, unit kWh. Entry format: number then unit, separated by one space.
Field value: 440263 kWh
